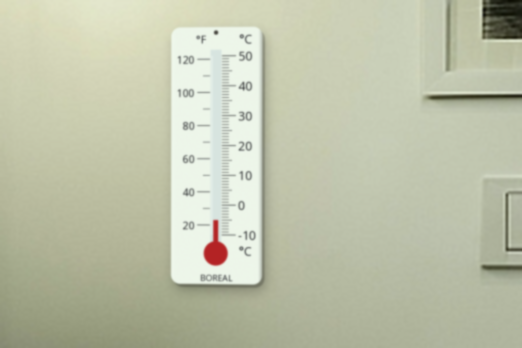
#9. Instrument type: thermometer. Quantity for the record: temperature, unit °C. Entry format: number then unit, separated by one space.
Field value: -5 °C
